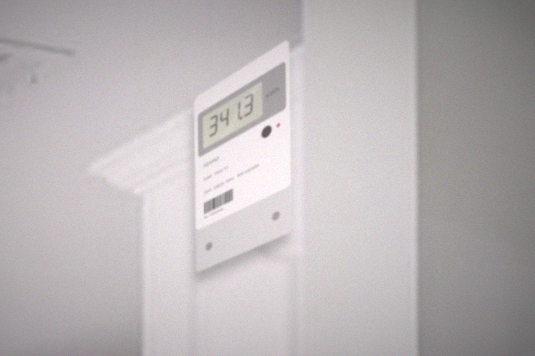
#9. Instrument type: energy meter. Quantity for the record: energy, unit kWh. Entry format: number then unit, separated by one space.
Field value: 341.3 kWh
